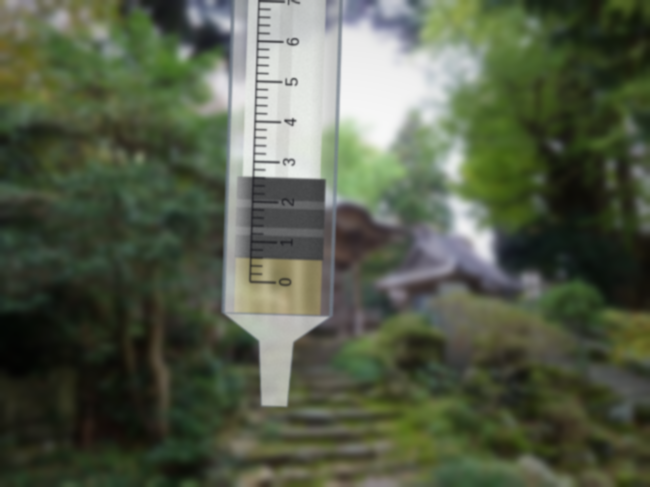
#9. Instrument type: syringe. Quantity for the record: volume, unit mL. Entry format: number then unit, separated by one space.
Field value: 0.6 mL
